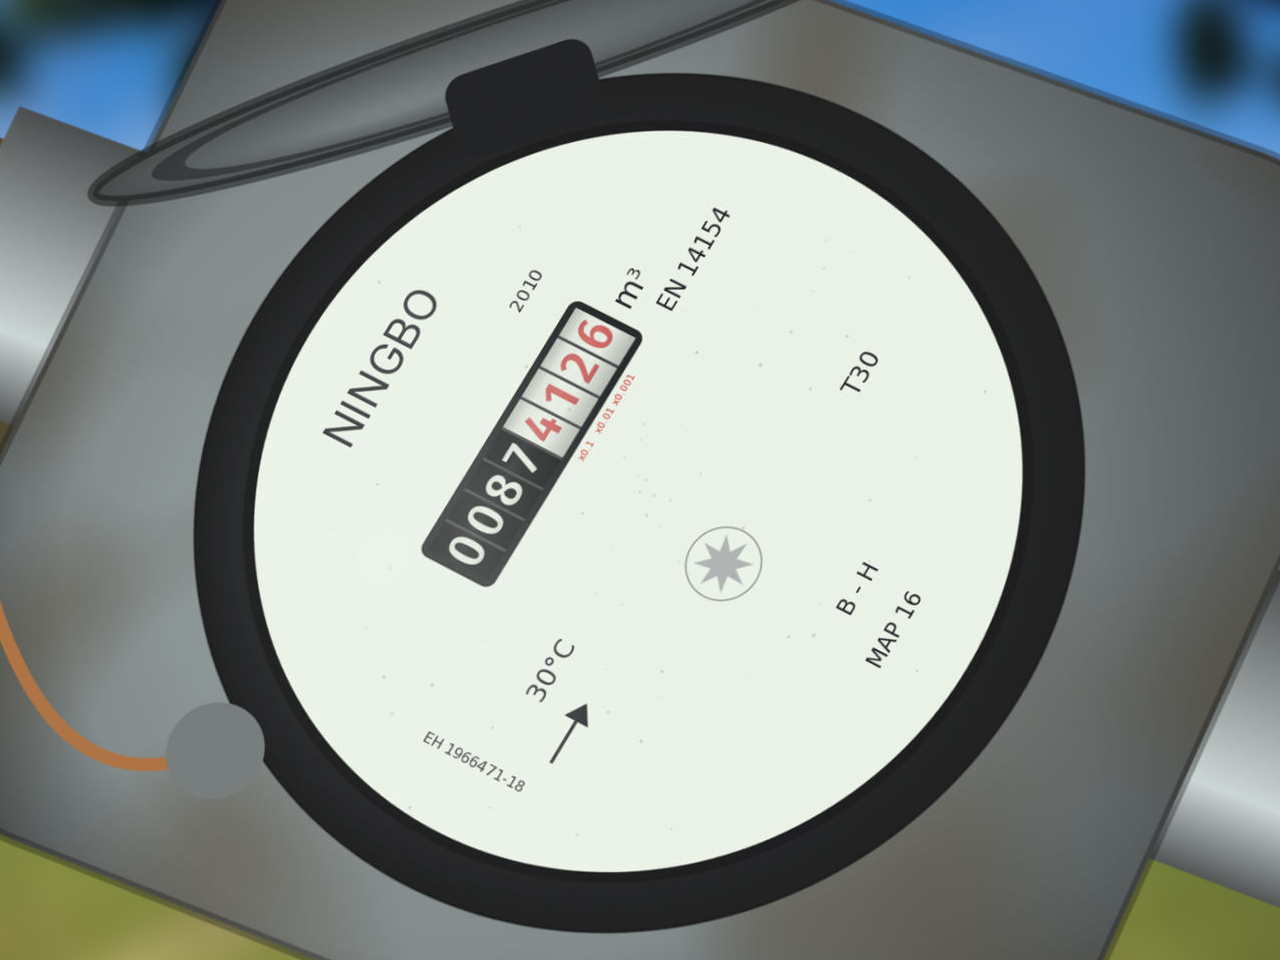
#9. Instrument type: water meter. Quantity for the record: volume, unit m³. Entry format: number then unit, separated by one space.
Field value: 87.4126 m³
